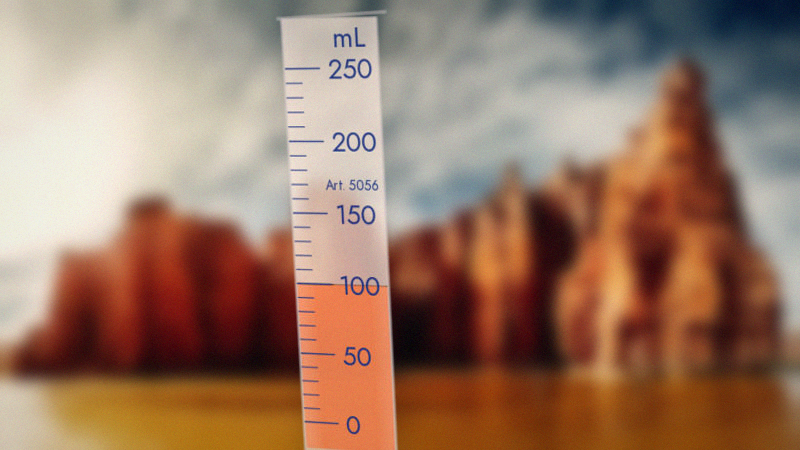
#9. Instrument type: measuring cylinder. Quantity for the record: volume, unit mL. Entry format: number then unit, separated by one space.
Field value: 100 mL
